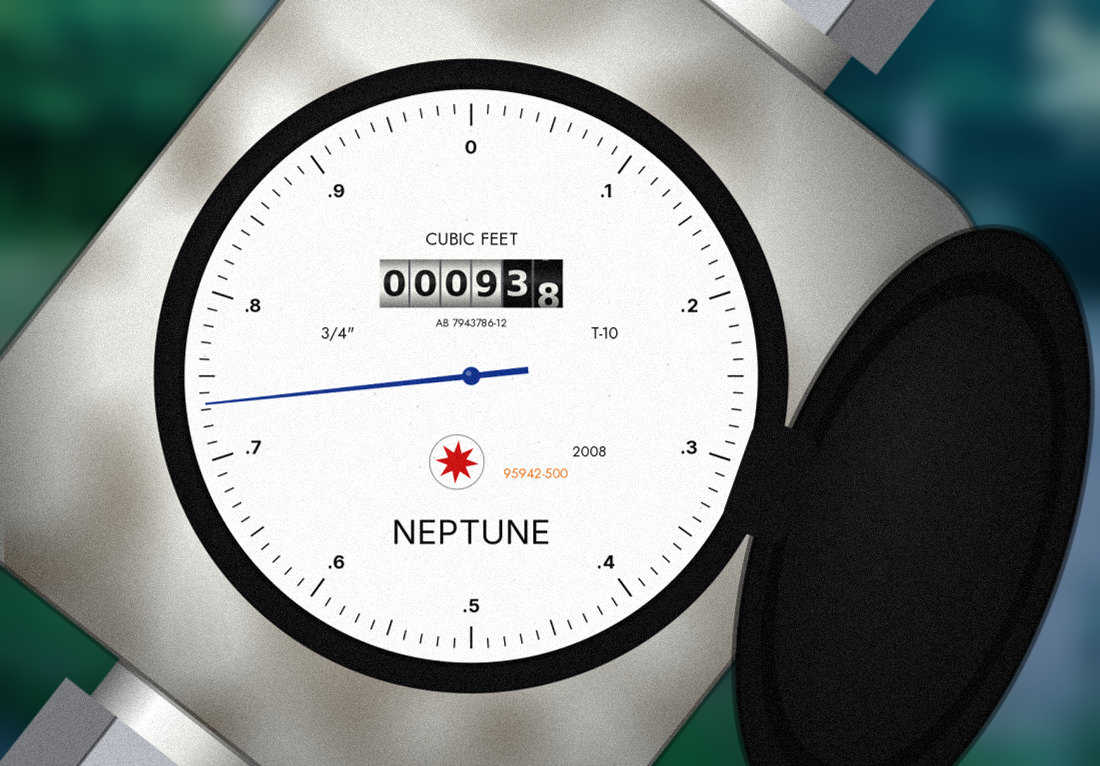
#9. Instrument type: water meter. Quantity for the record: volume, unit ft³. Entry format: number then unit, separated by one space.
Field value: 937.73 ft³
